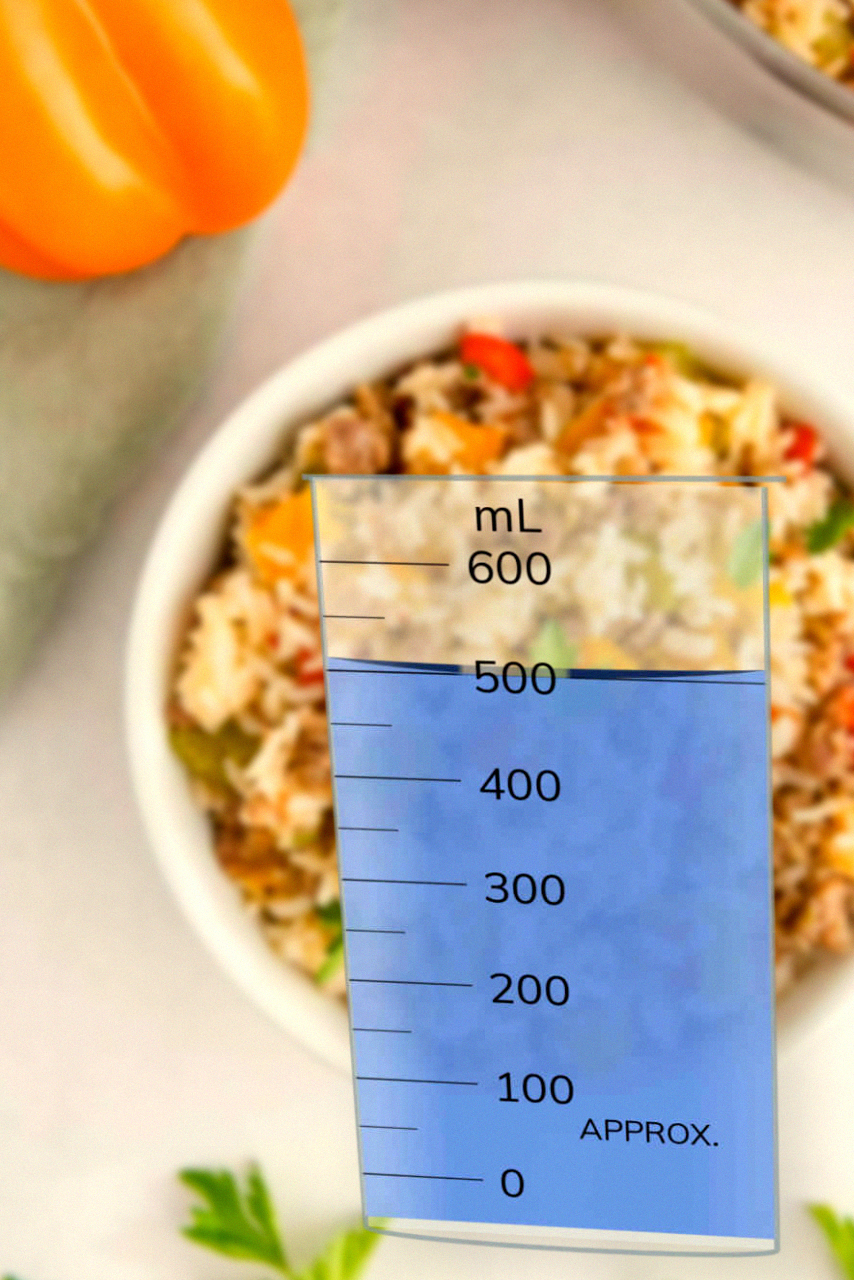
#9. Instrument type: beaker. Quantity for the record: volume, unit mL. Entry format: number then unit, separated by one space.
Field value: 500 mL
